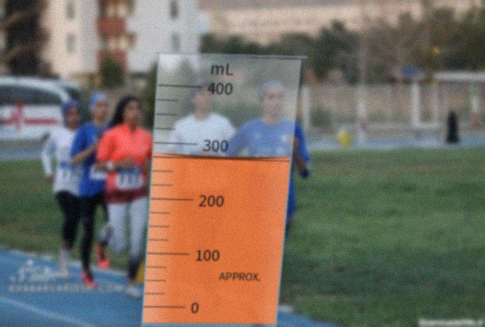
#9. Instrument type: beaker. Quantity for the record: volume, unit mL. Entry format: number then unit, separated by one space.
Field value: 275 mL
